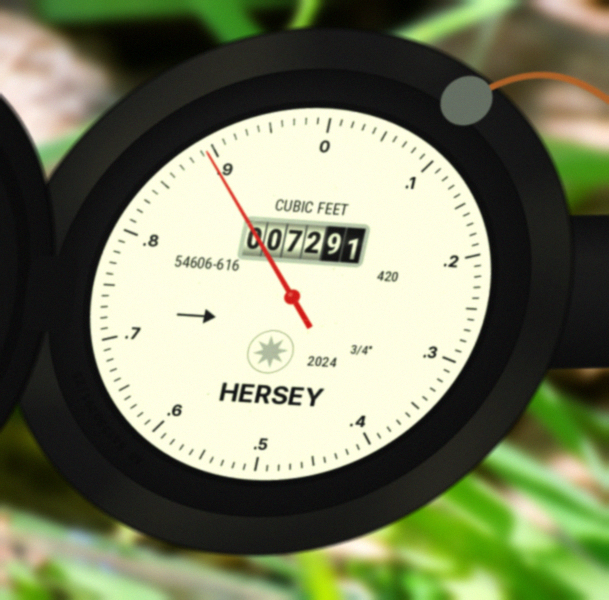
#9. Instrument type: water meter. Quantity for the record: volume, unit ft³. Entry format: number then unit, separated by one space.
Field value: 7290.89 ft³
